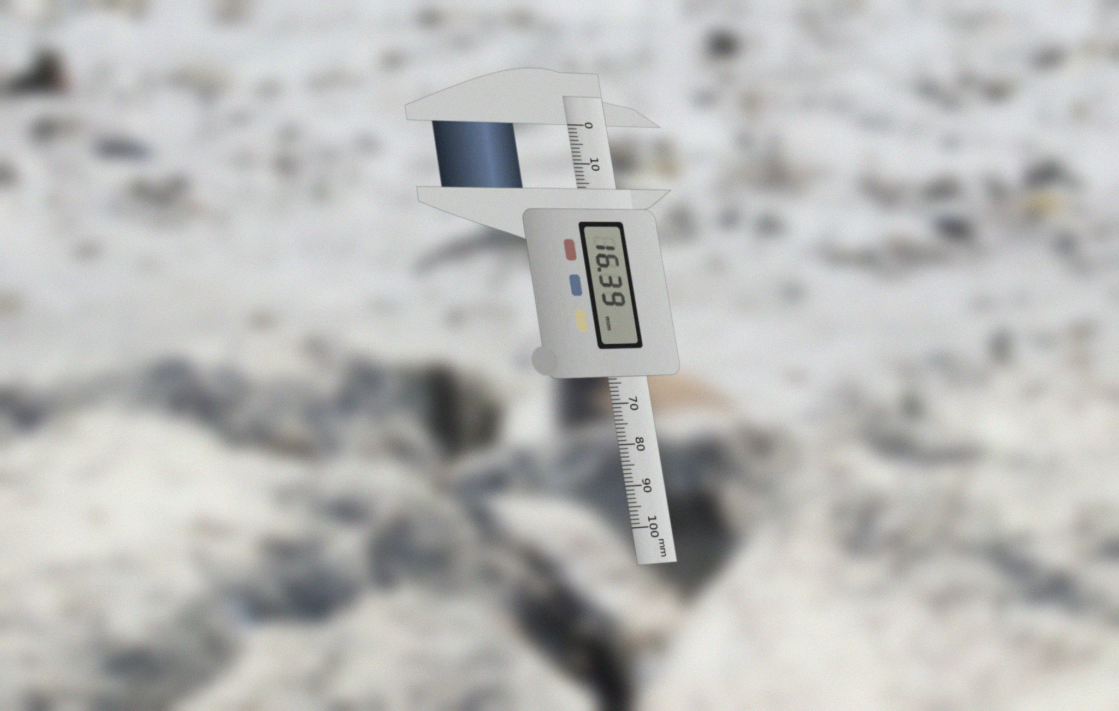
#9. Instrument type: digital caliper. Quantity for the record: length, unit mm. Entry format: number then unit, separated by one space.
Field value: 16.39 mm
